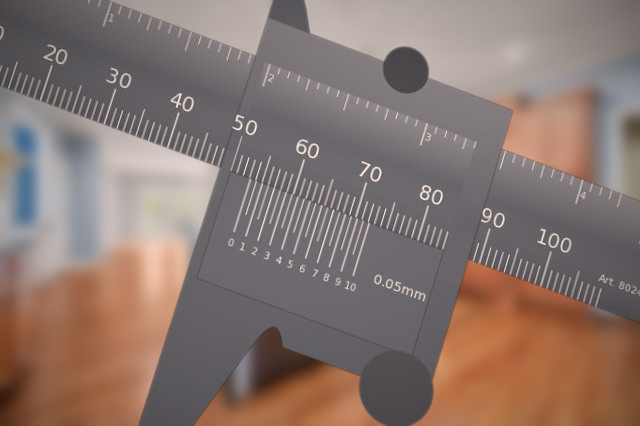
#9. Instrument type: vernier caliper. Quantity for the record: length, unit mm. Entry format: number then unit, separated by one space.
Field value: 53.2 mm
